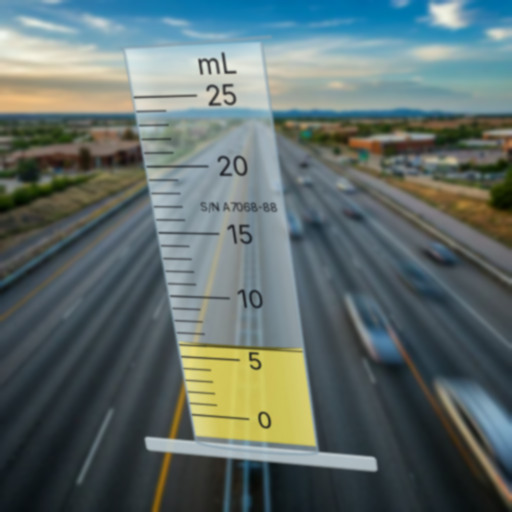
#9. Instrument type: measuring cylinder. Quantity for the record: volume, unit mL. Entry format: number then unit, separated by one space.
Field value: 6 mL
